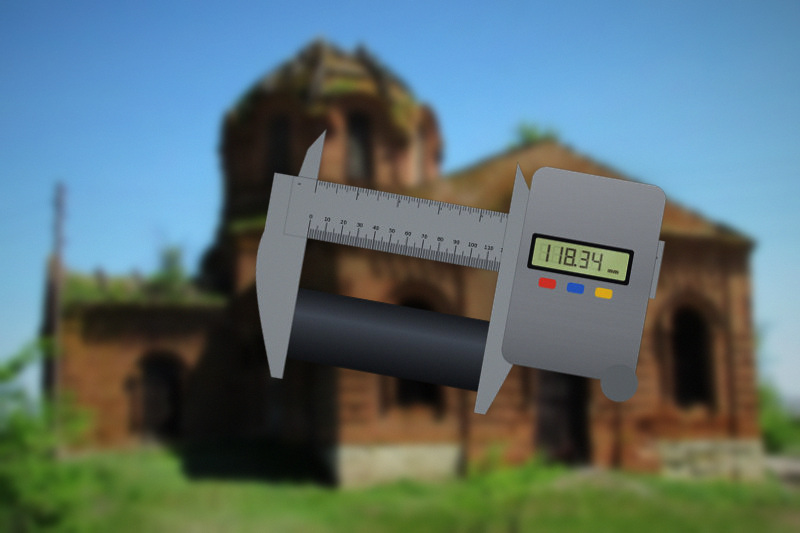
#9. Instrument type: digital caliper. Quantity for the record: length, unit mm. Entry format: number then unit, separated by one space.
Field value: 118.34 mm
